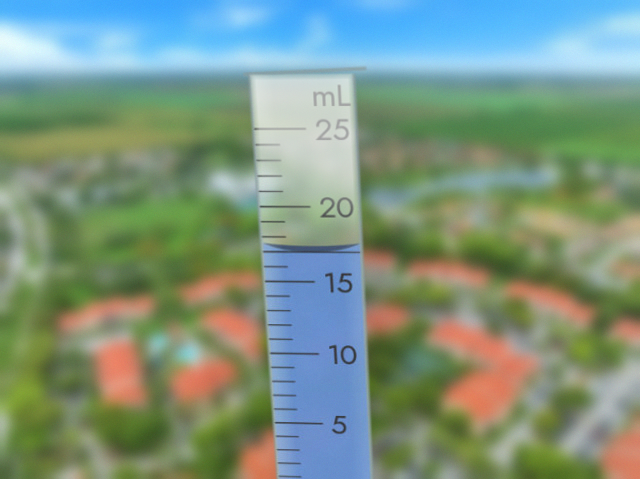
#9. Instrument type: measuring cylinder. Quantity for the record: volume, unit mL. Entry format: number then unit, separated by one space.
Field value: 17 mL
